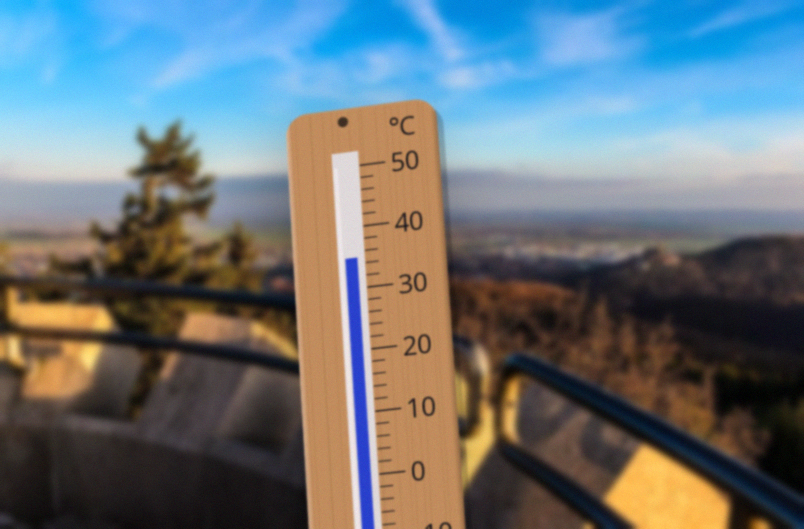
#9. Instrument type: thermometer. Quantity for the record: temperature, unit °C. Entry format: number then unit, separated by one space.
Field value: 35 °C
